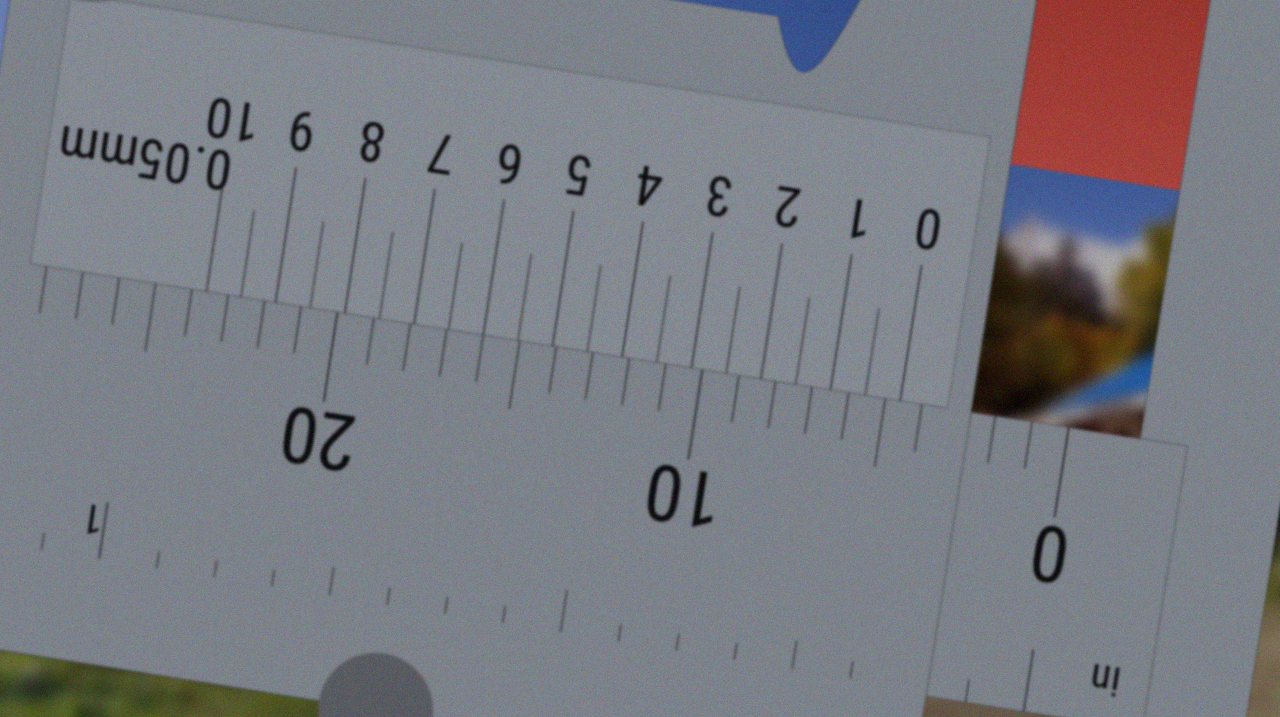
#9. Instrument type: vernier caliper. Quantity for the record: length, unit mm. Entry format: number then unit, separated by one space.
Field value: 4.60 mm
